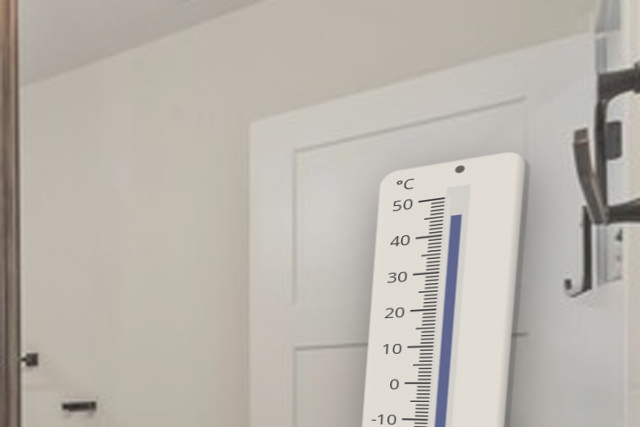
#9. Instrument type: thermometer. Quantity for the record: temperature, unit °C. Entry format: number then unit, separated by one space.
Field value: 45 °C
